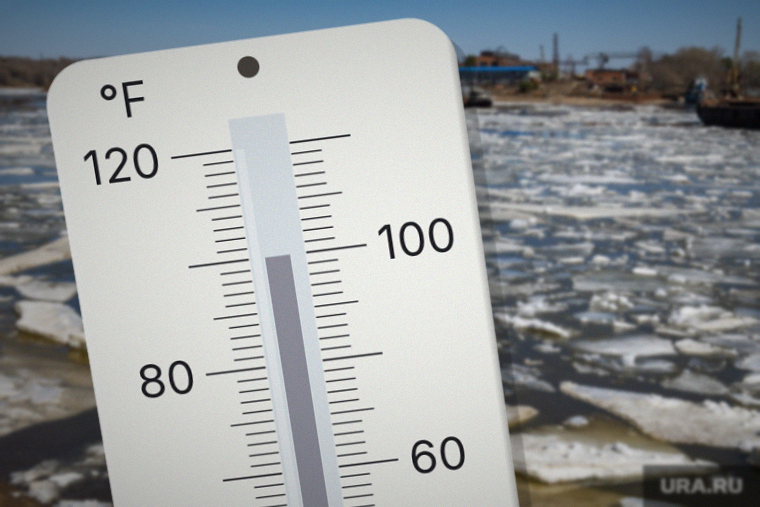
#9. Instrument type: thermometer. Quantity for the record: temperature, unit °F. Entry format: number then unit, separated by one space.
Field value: 100 °F
